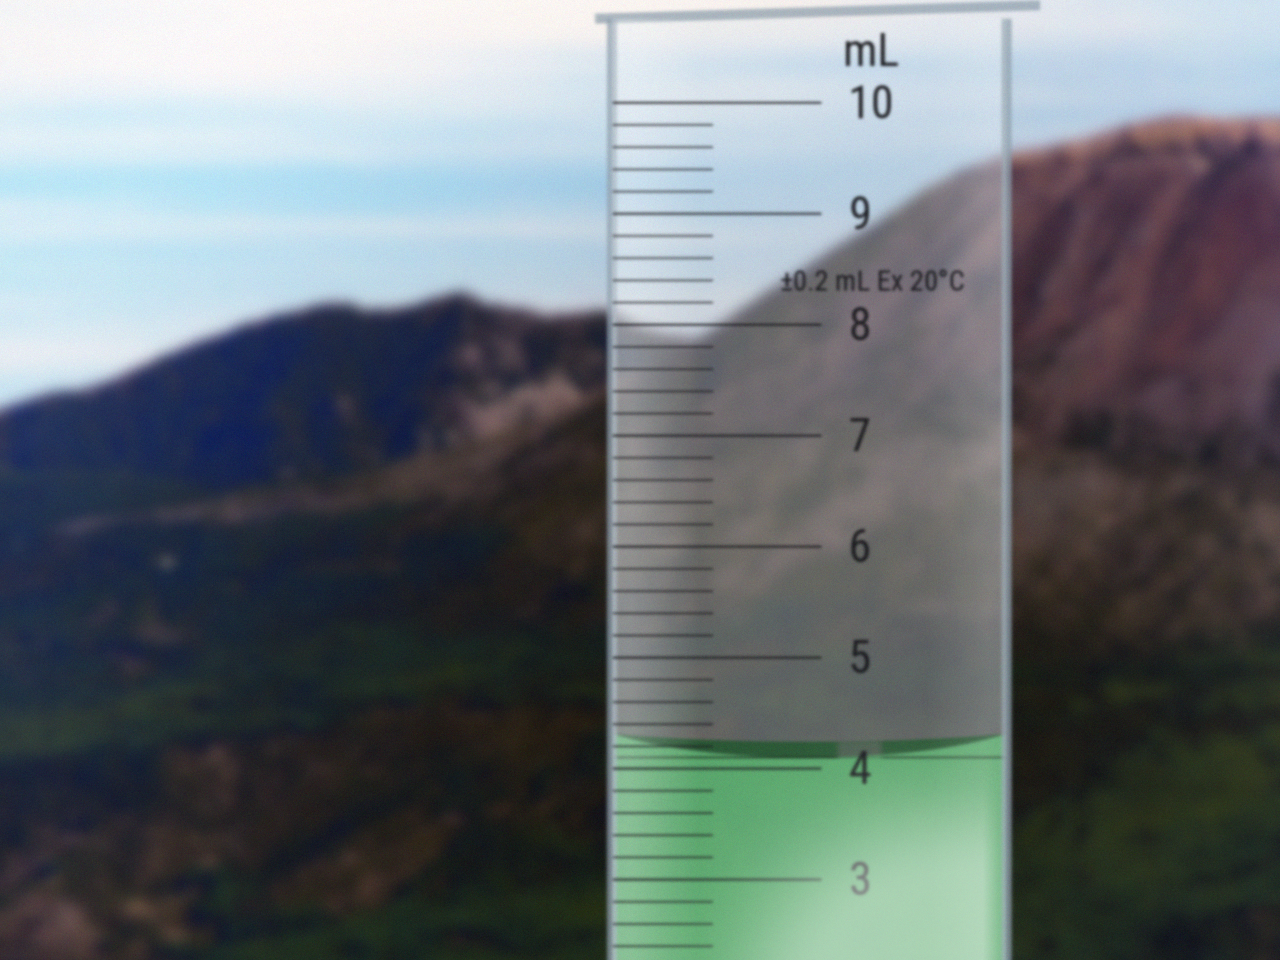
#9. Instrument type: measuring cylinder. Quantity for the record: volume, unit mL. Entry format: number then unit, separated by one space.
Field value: 4.1 mL
